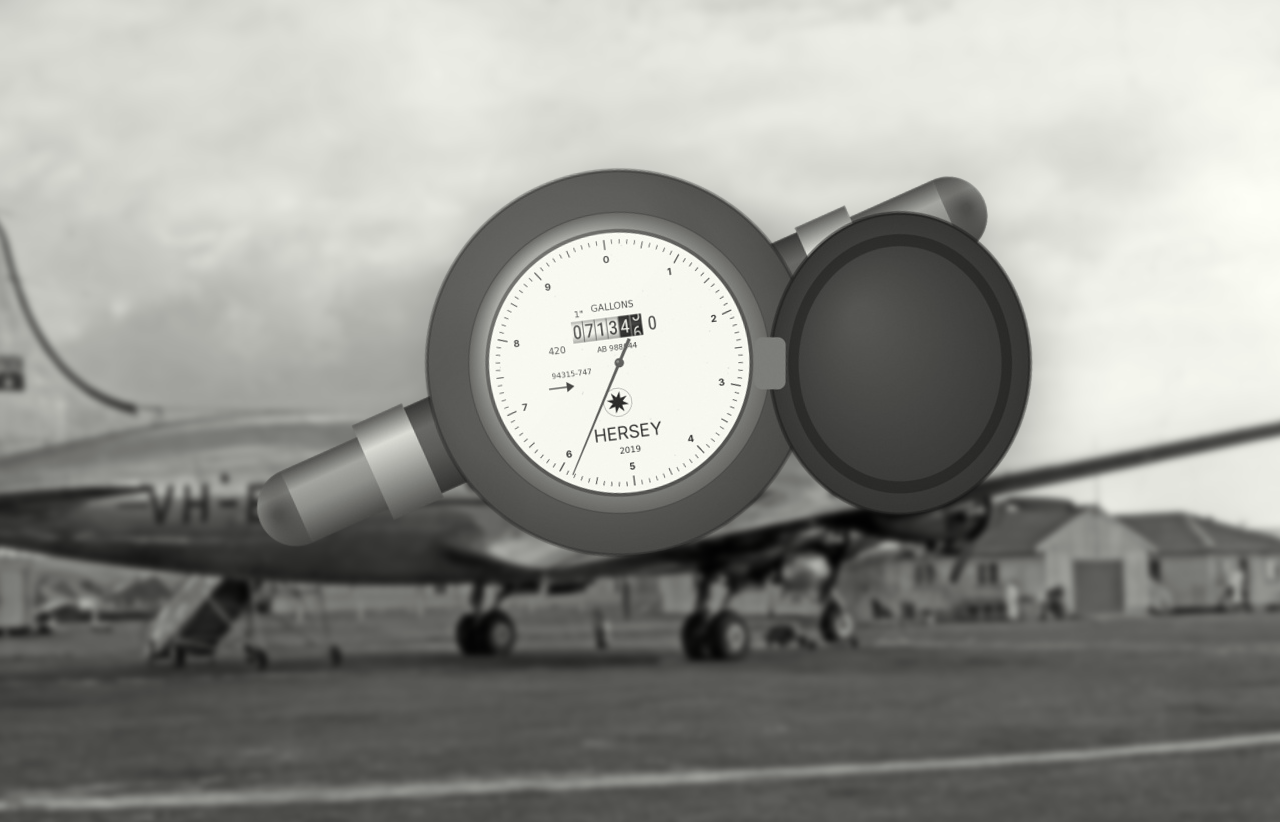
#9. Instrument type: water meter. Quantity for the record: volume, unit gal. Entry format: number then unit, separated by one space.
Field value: 713455.8 gal
